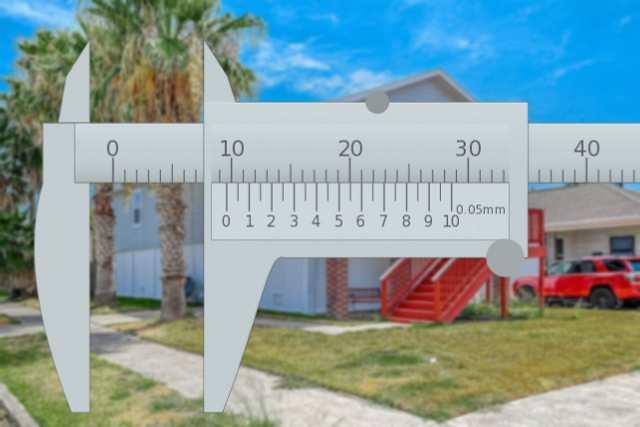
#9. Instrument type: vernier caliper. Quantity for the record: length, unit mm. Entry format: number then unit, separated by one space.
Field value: 9.6 mm
